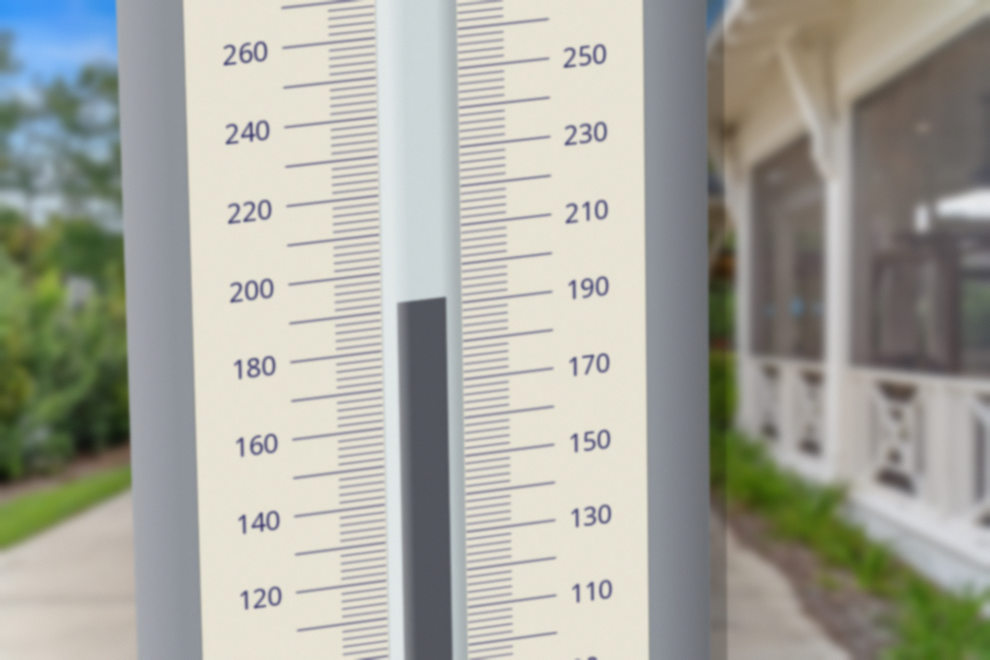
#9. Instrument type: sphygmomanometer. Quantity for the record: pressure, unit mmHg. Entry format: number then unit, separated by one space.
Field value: 192 mmHg
